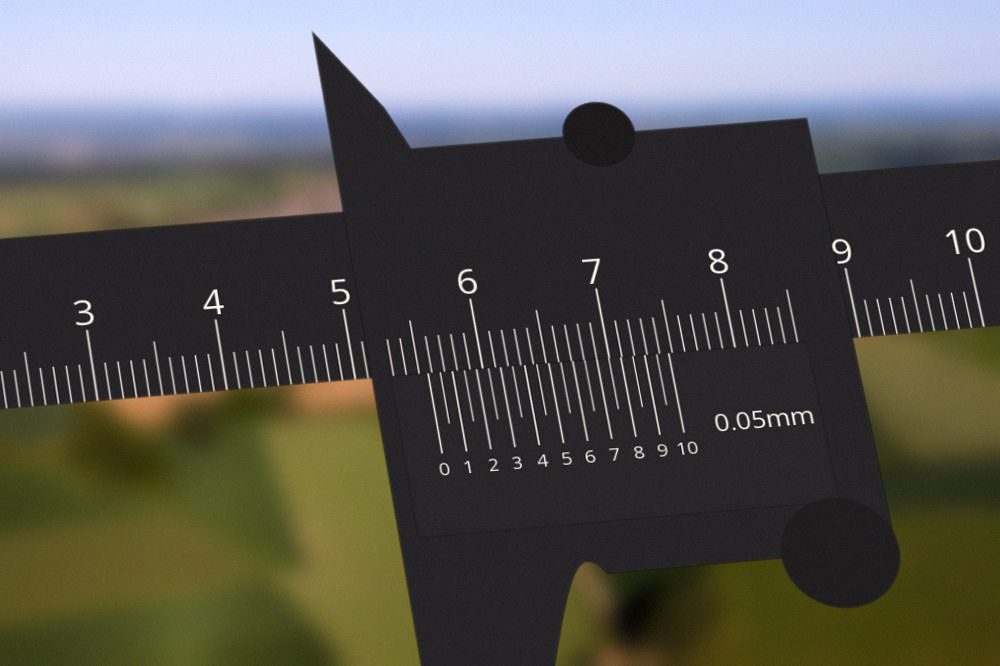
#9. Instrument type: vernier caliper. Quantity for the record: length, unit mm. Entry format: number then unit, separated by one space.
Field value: 55.7 mm
